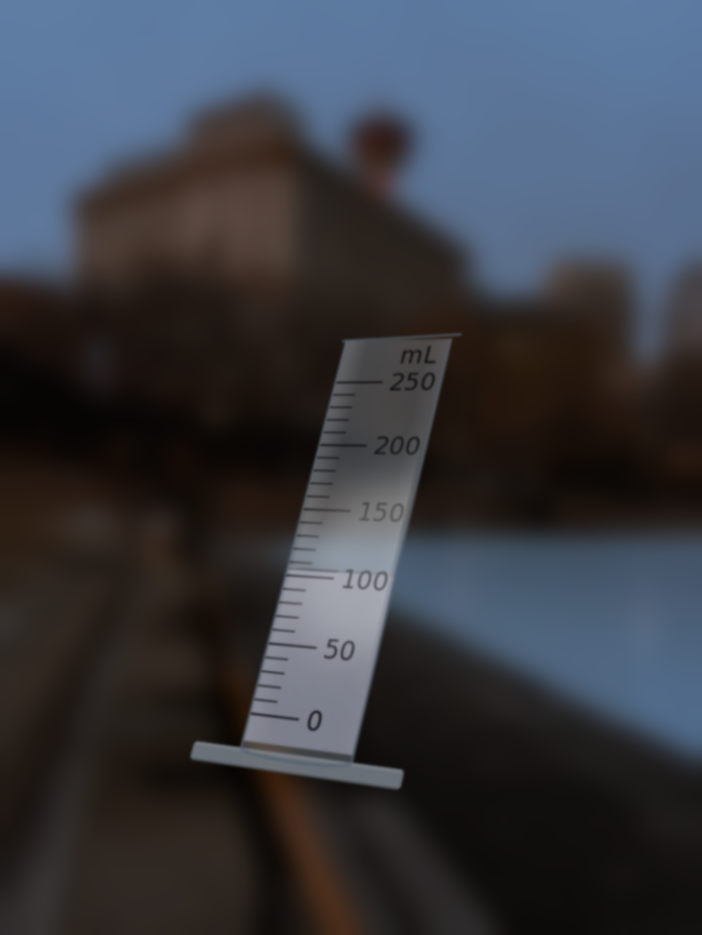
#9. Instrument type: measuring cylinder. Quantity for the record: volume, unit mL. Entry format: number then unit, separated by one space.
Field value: 105 mL
